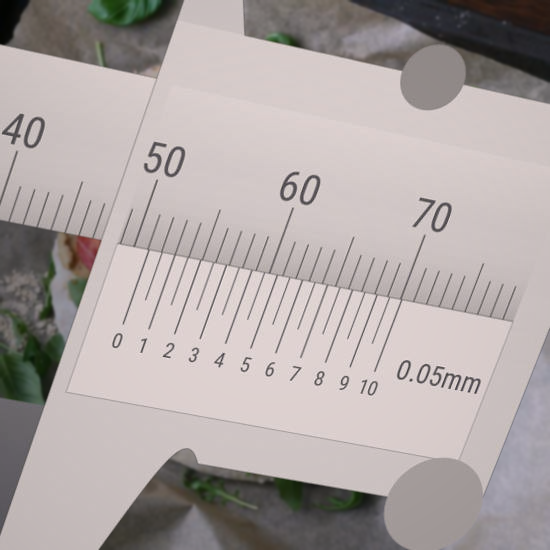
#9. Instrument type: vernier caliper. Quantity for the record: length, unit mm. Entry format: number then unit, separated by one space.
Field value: 51.1 mm
